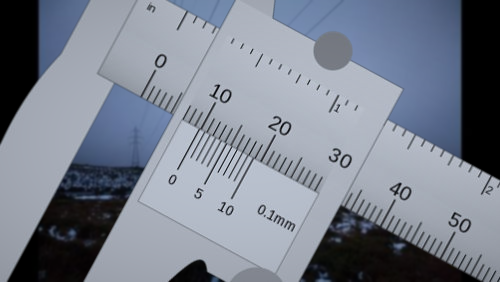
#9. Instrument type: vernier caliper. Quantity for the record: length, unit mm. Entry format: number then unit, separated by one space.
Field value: 9.8 mm
